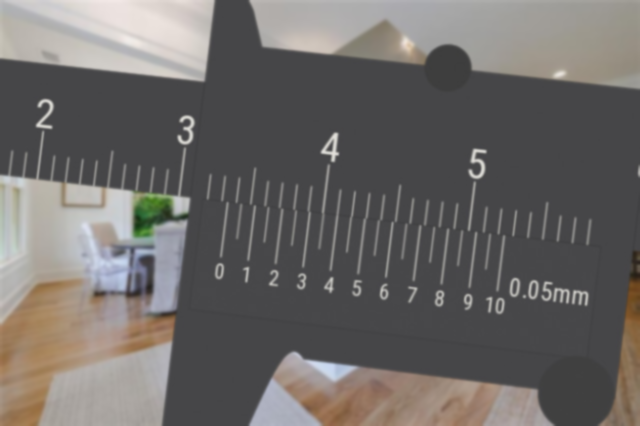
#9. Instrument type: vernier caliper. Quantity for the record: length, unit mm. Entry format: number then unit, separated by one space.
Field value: 33.4 mm
